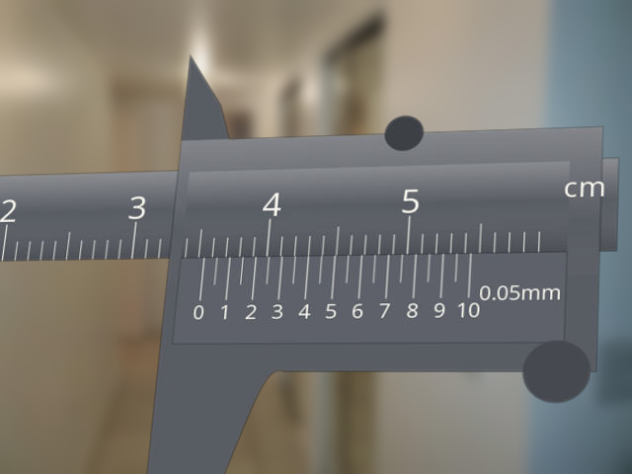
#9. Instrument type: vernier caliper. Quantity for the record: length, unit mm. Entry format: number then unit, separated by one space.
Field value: 35.4 mm
